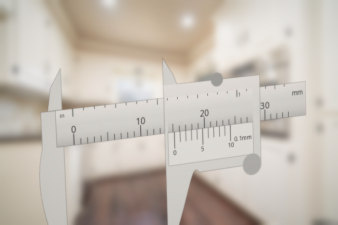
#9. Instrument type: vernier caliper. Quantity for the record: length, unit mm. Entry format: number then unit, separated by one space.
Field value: 15.2 mm
